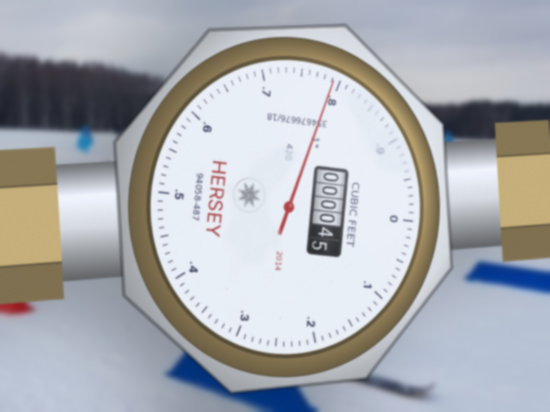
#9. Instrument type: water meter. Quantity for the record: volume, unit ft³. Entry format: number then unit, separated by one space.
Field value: 44.79 ft³
